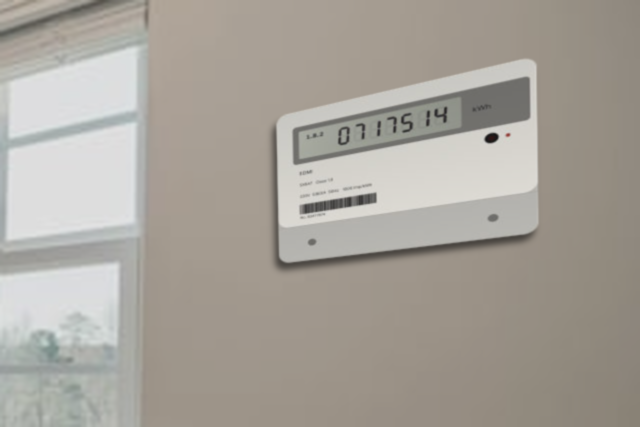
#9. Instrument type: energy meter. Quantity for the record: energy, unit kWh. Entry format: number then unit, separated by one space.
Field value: 717514 kWh
